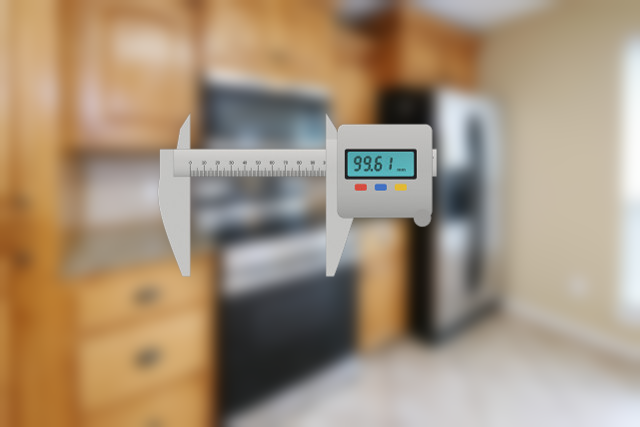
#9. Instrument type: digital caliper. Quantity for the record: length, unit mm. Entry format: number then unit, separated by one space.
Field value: 99.61 mm
